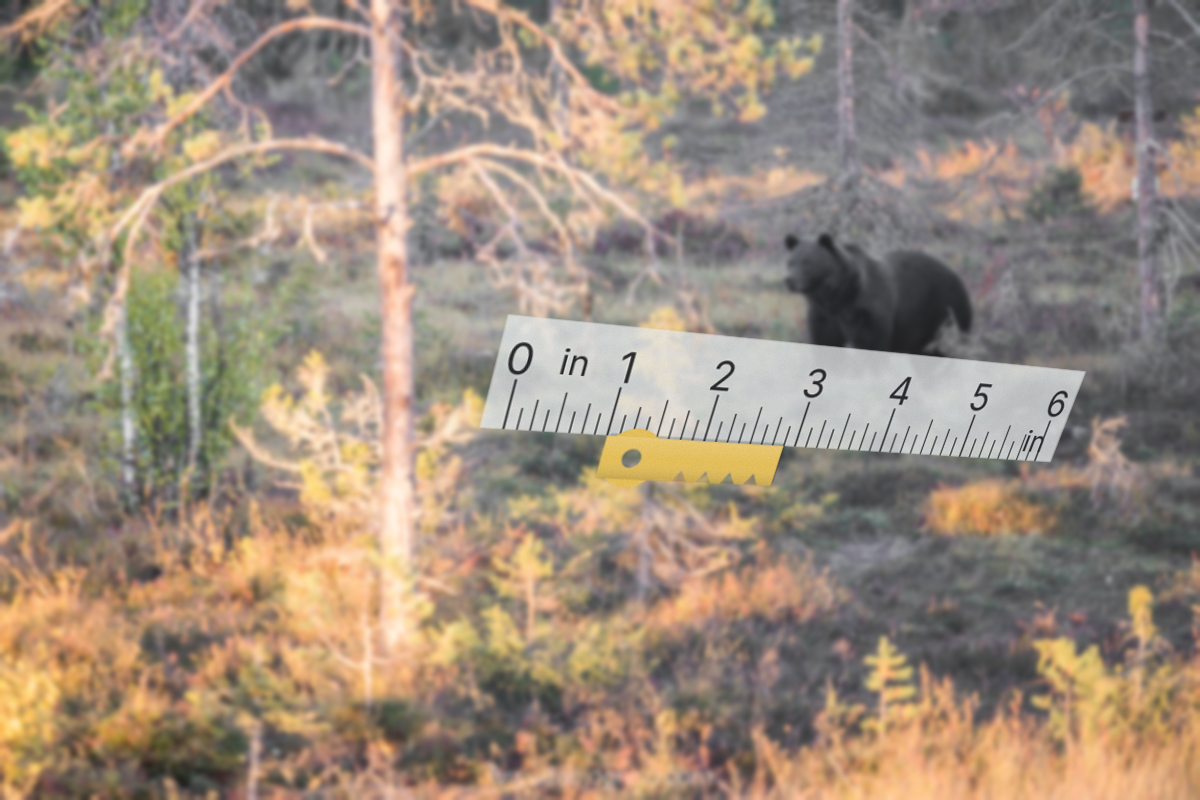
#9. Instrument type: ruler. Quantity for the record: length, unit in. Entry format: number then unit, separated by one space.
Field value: 1.875 in
